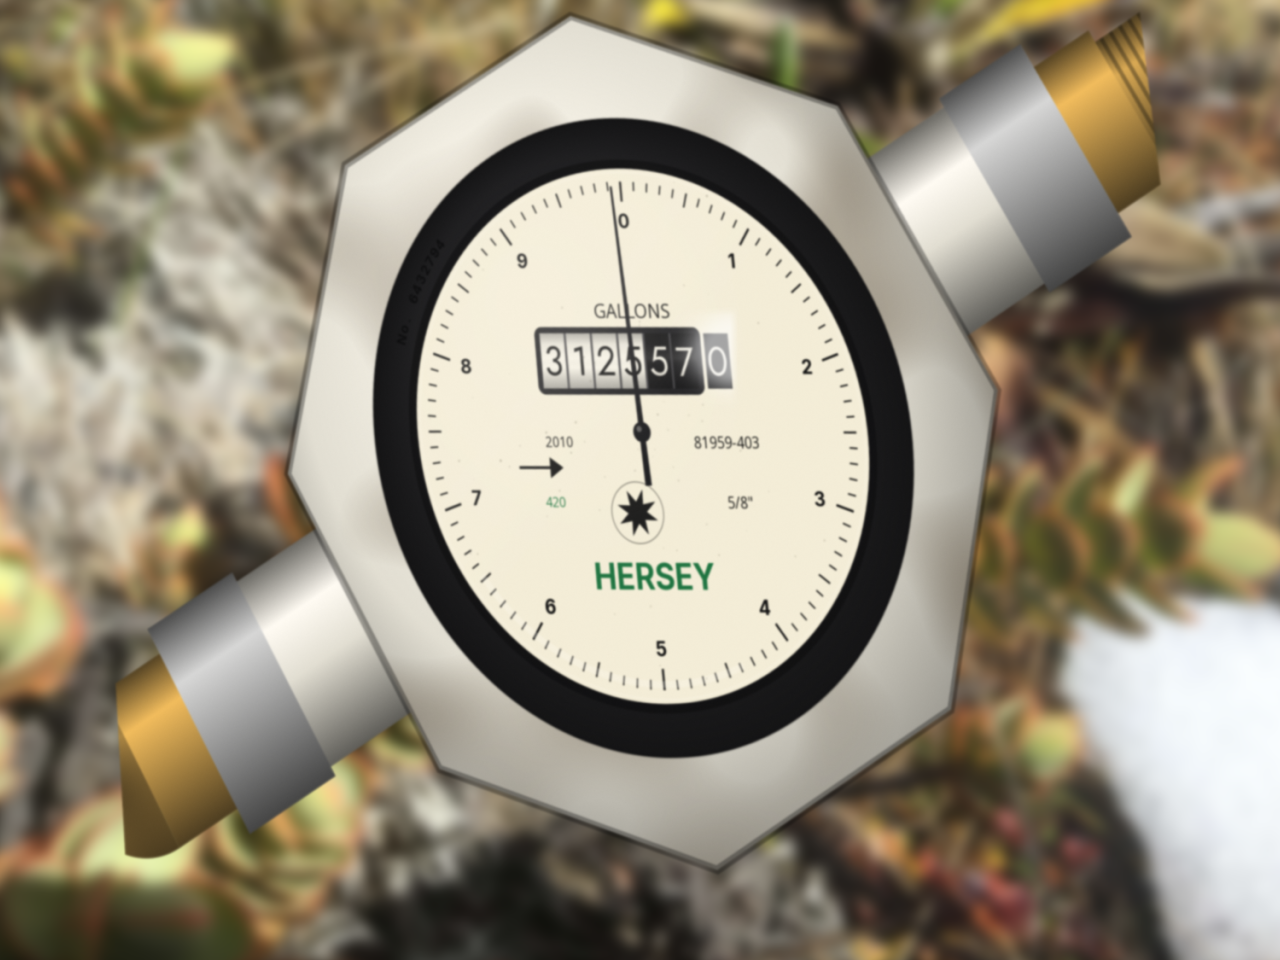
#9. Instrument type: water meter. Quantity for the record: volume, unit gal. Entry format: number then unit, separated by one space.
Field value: 3125569.9 gal
